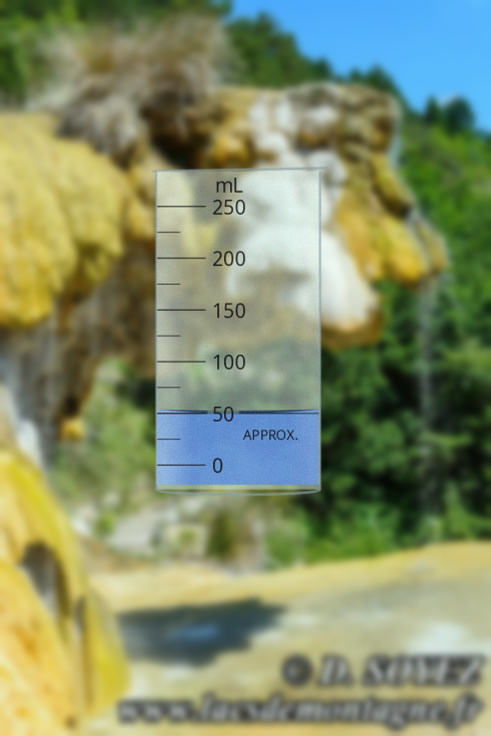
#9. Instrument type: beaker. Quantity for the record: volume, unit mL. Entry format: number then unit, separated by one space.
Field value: 50 mL
